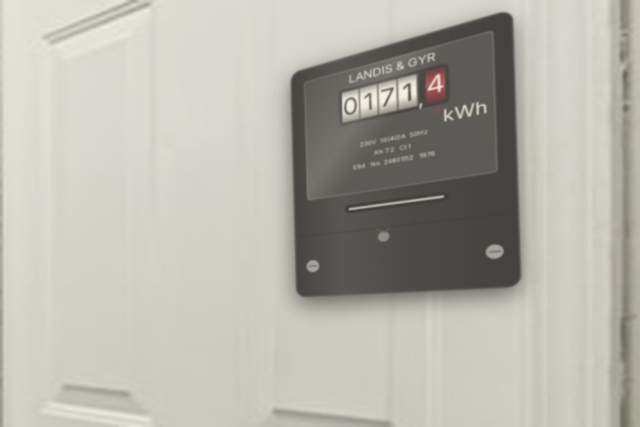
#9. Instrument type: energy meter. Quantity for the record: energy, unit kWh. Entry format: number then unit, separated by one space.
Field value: 171.4 kWh
